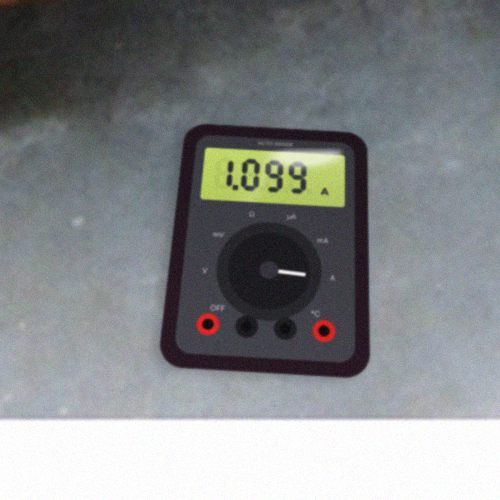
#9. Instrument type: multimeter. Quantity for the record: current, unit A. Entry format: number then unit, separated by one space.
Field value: 1.099 A
